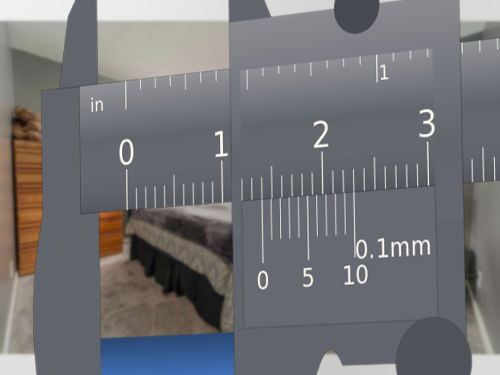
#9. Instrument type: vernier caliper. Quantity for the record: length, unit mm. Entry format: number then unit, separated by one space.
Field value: 14.0 mm
